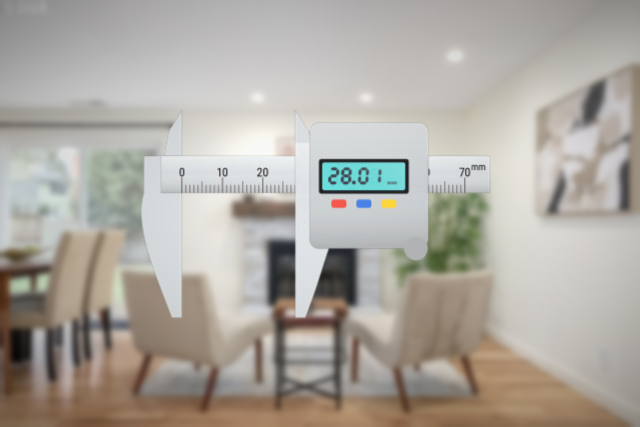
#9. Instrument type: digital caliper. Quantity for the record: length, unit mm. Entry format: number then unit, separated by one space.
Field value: 28.01 mm
